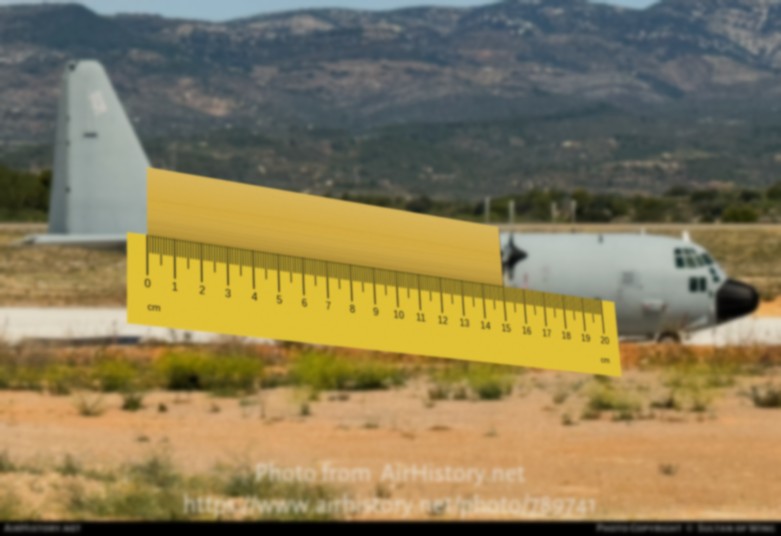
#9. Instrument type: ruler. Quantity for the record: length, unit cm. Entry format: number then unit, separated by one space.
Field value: 15 cm
